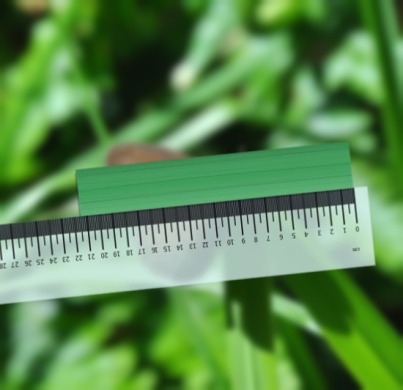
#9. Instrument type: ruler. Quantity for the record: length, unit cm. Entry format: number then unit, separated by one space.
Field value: 21.5 cm
